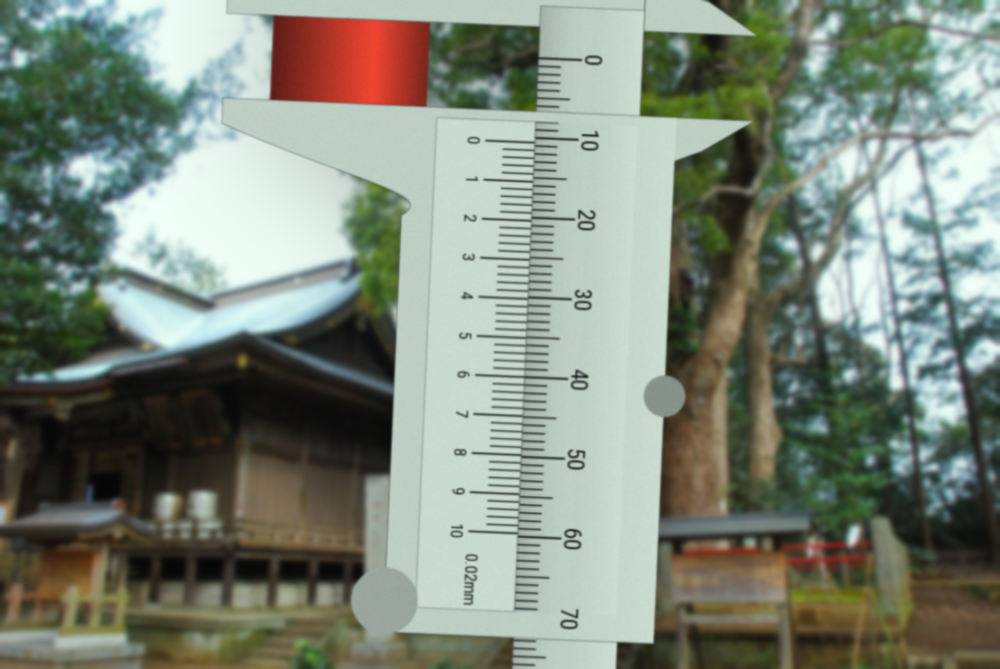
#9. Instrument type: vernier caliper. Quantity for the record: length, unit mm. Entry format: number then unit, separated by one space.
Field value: 10.6 mm
